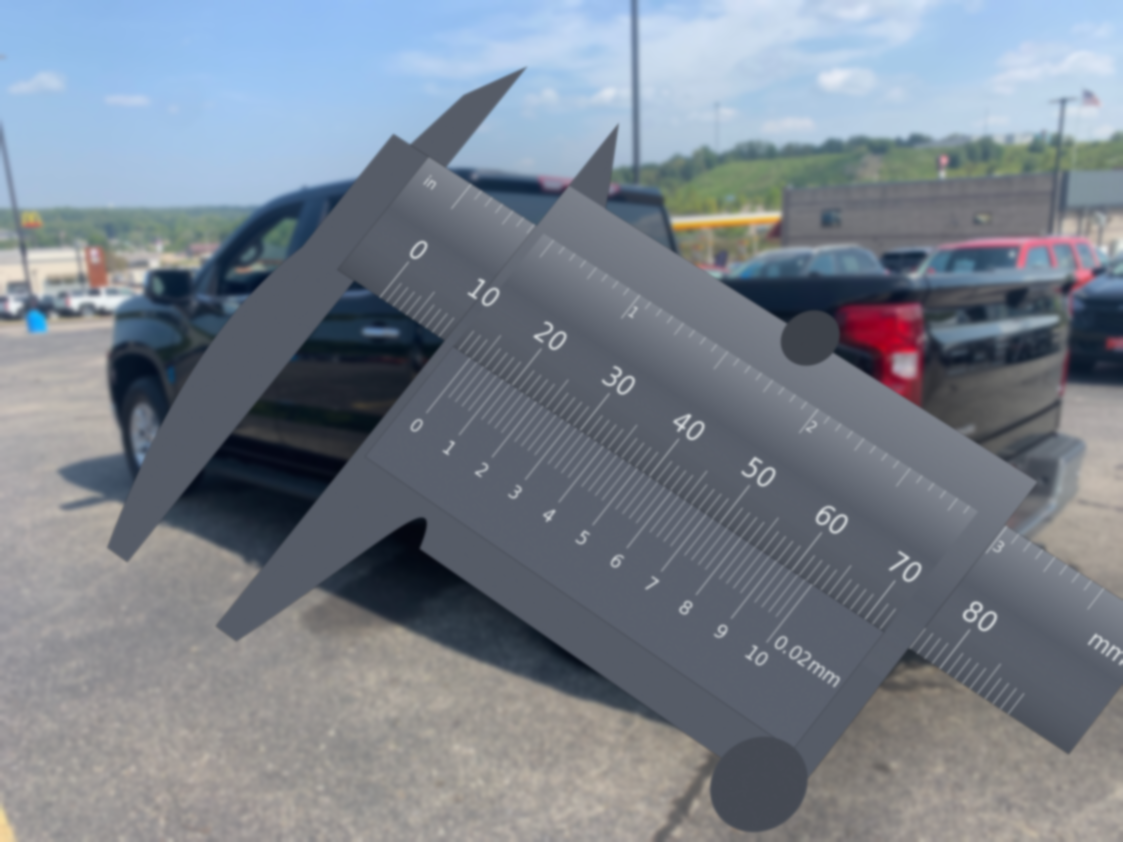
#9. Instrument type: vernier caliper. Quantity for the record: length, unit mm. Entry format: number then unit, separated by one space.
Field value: 13.8 mm
